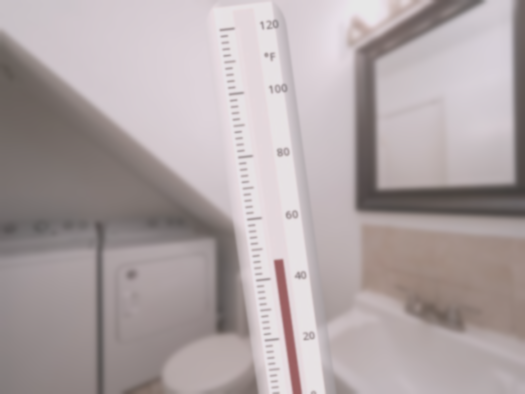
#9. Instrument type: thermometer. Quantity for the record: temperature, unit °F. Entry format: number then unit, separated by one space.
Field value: 46 °F
